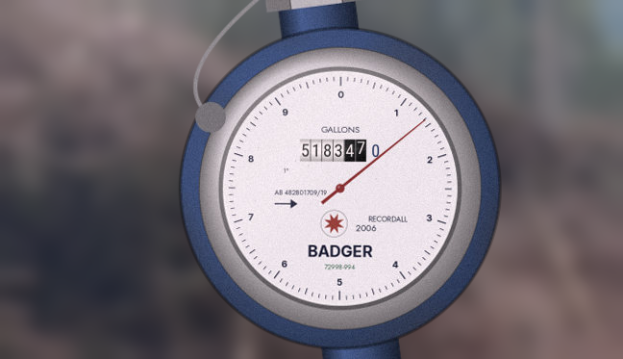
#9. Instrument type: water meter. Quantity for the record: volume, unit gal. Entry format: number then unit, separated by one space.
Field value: 5183471.4 gal
